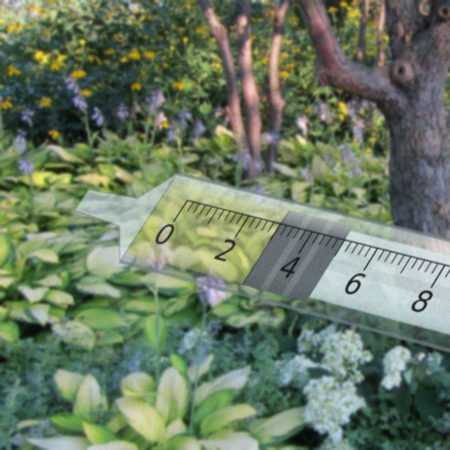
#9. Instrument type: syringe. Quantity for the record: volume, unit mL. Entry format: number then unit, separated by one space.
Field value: 3 mL
